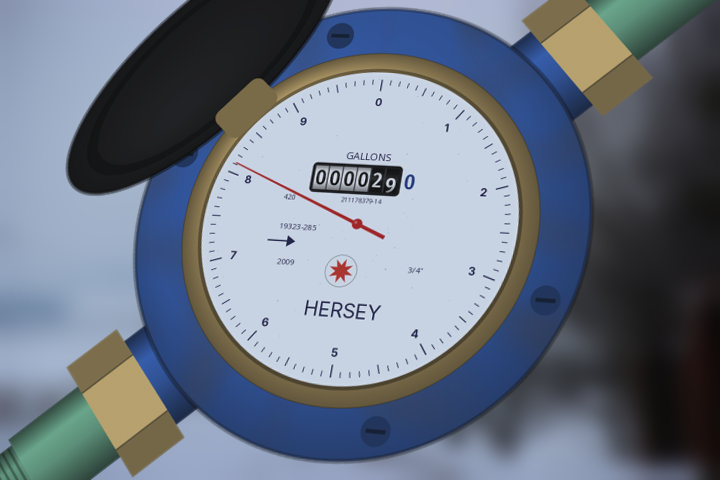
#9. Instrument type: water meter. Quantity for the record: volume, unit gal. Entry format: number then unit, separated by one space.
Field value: 288.1 gal
